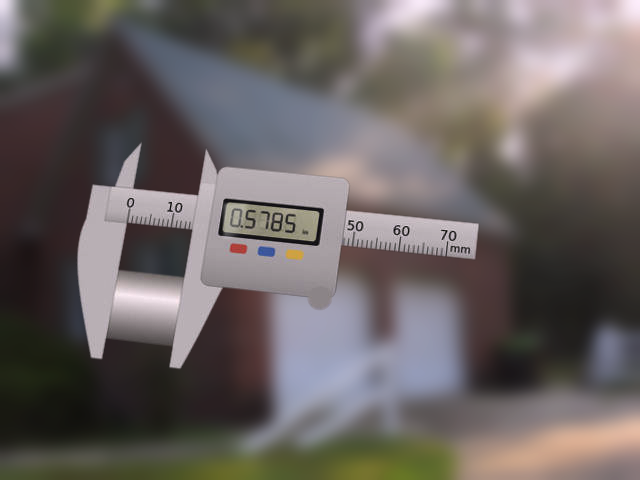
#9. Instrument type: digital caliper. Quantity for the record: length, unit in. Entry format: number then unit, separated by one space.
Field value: 0.5785 in
